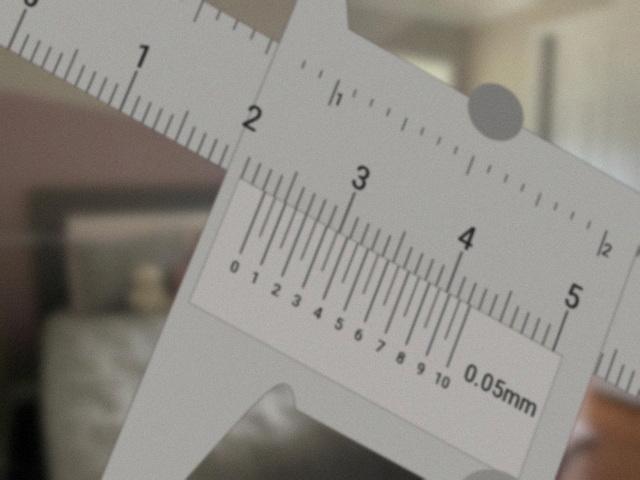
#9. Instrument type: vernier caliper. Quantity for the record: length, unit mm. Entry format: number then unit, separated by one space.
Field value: 23.2 mm
